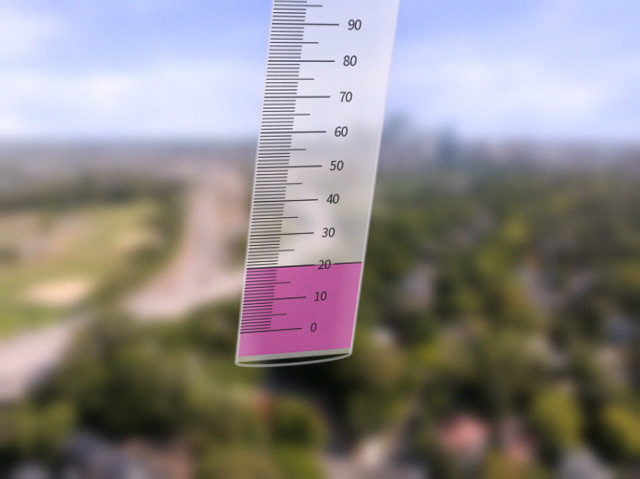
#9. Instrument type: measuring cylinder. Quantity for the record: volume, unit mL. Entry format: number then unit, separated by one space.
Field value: 20 mL
